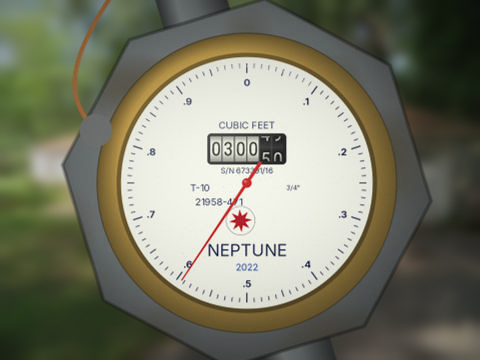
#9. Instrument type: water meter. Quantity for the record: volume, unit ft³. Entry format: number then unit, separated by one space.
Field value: 30049.59 ft³
